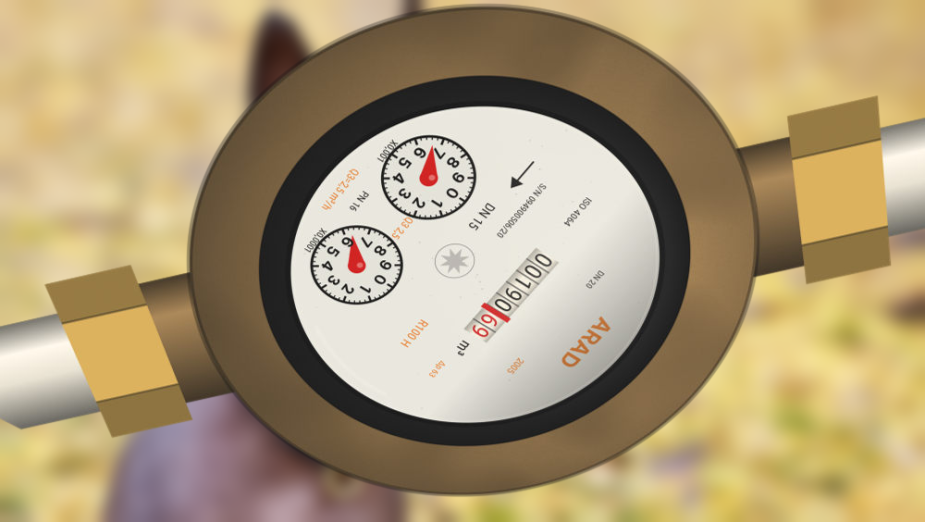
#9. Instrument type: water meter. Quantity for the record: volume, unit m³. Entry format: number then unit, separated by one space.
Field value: 190.6966 m³
